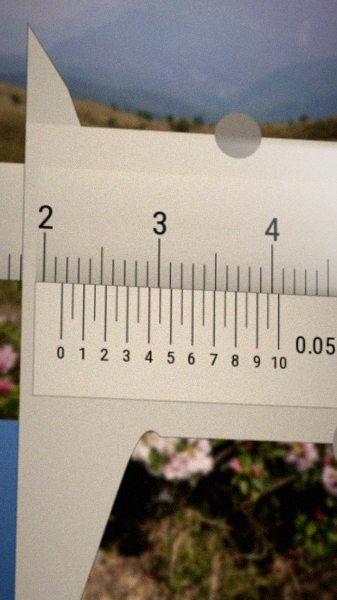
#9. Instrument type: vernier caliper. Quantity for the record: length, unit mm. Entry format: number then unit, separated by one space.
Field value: 21.6 mm
